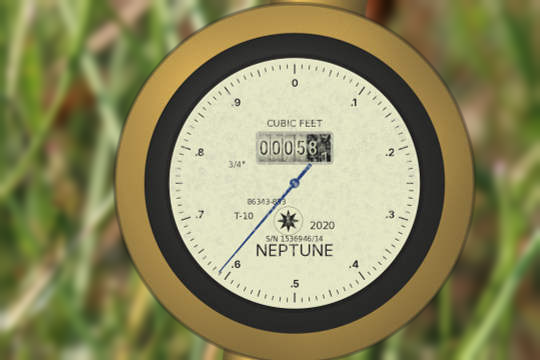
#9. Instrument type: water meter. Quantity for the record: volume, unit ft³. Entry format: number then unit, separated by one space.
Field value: 580.61 ft³
